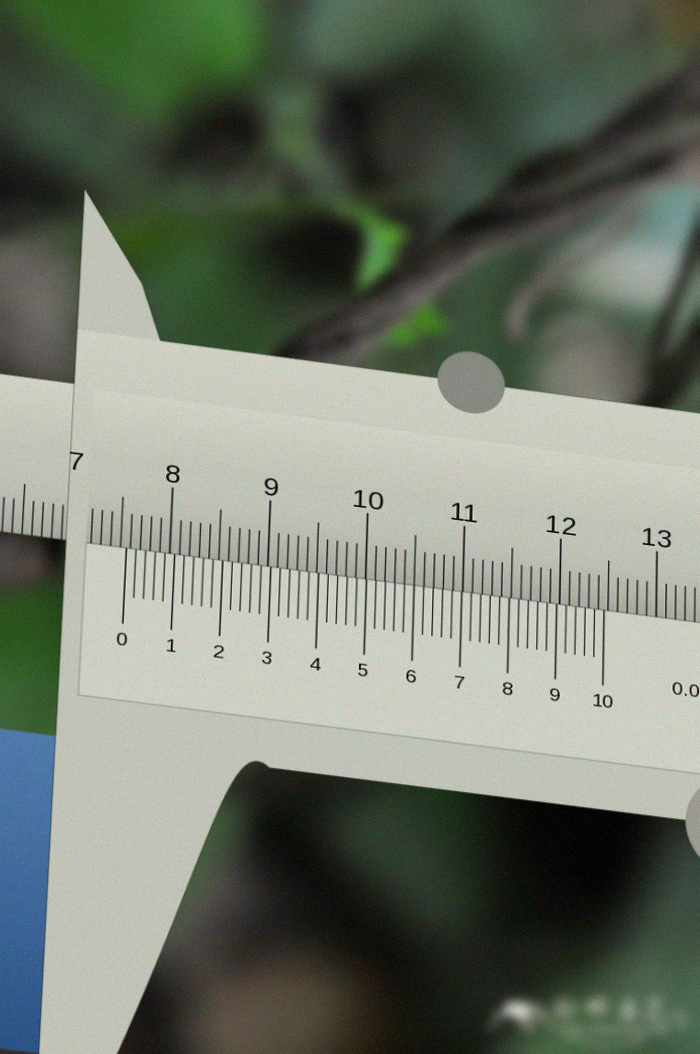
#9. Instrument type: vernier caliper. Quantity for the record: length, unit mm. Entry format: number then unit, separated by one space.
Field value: 75.6 mm
